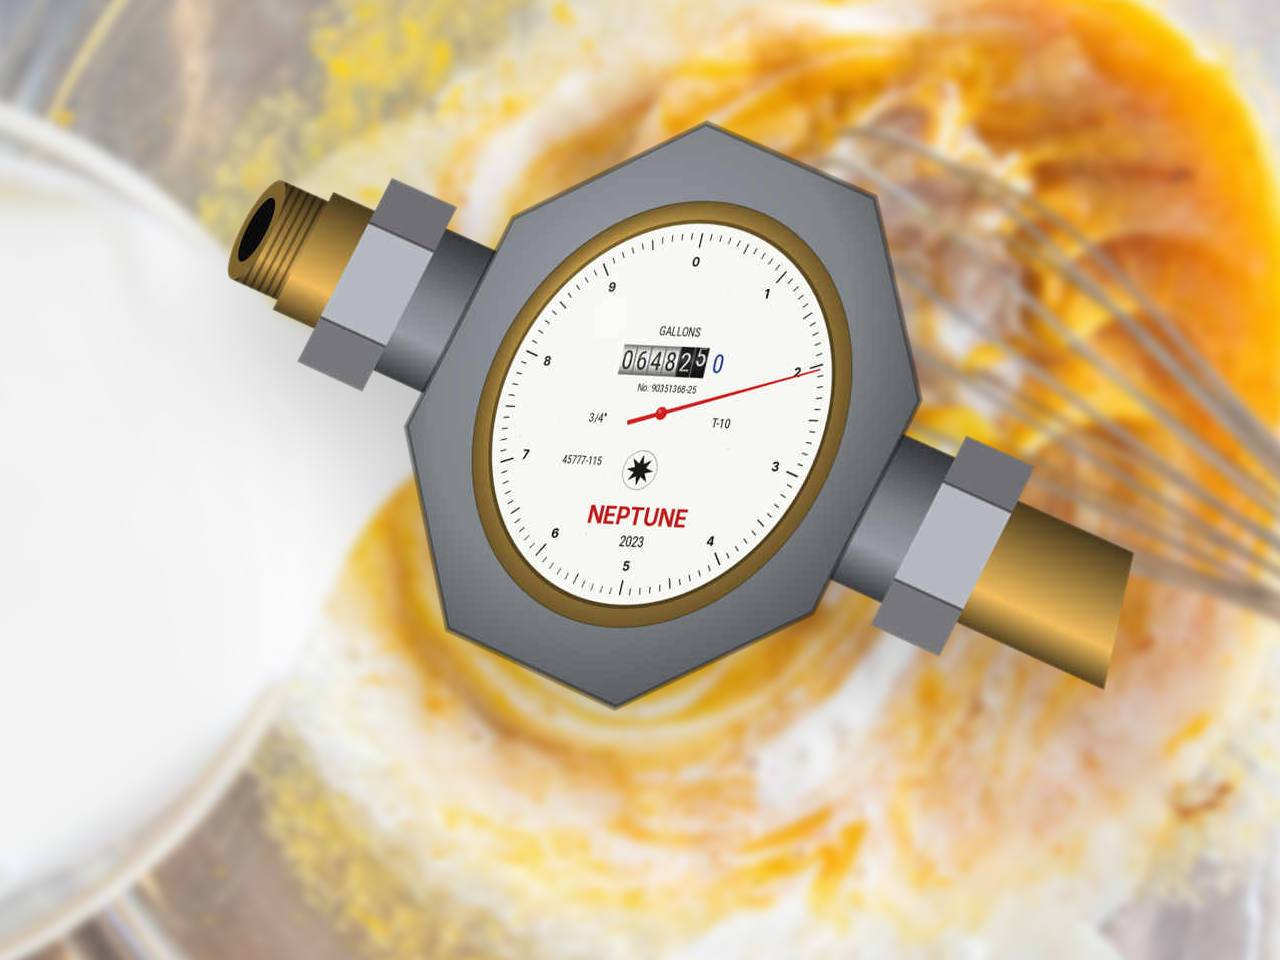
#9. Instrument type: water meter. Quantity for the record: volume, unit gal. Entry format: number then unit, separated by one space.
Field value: 648252.0 gal
